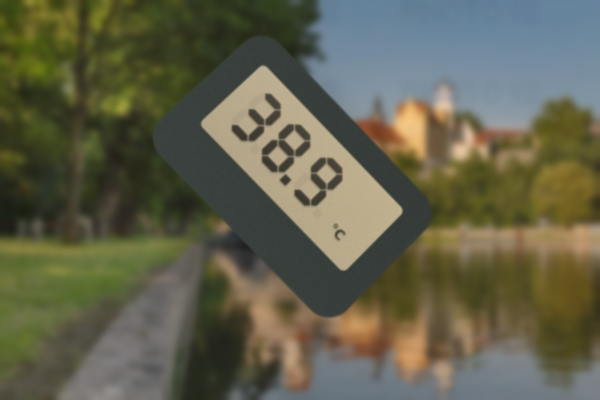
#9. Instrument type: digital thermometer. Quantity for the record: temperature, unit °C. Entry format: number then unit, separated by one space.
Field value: 38.9 °C
